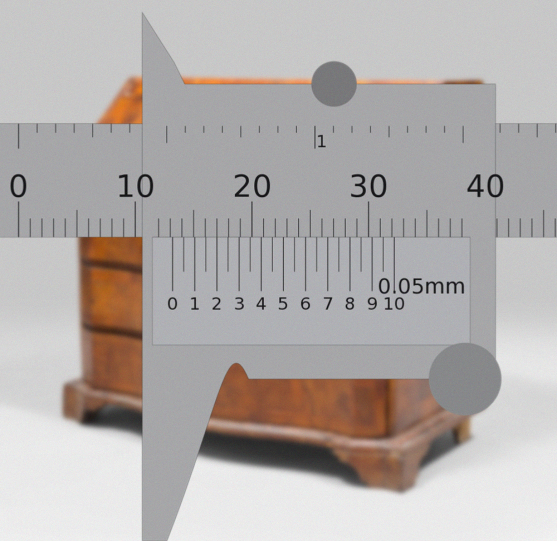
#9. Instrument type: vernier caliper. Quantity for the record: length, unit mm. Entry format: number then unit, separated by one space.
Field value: 13.2 mm
